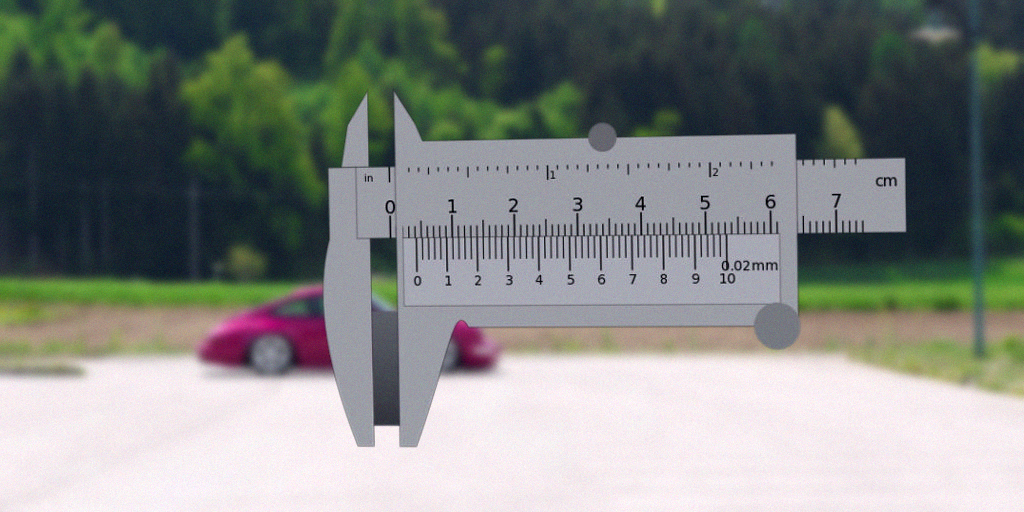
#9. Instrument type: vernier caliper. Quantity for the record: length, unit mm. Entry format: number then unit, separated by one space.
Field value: 4.2 mm
